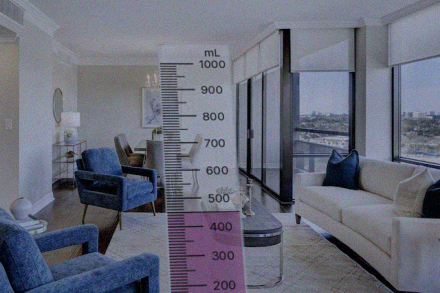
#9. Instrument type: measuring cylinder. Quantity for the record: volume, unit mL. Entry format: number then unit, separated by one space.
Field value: 450 mL
